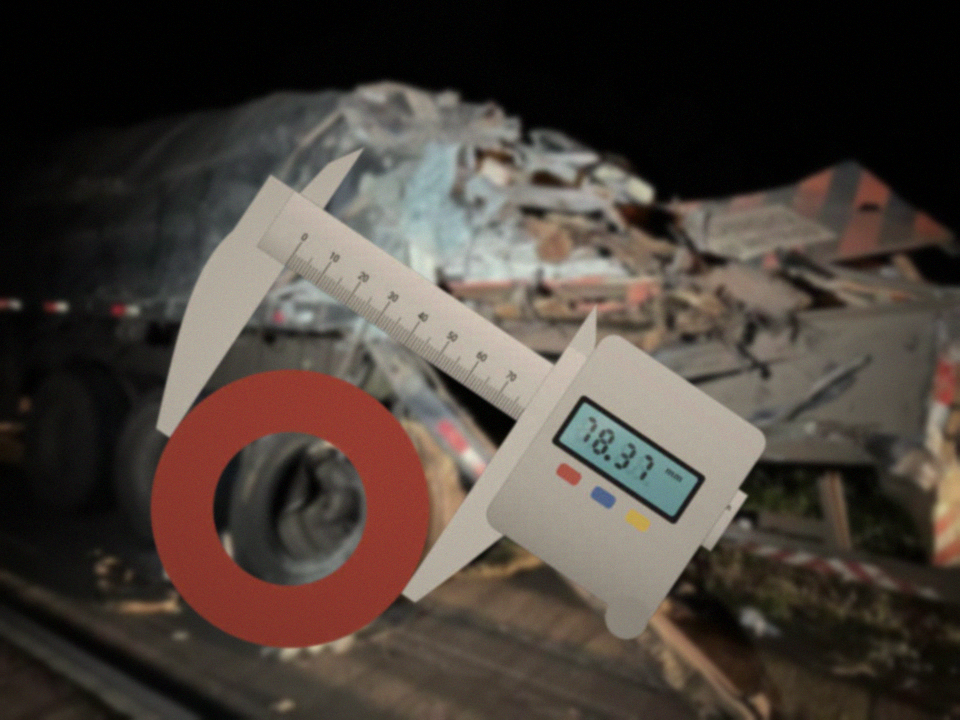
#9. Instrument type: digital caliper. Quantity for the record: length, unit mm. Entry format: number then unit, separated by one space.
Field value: 78.37 mm
